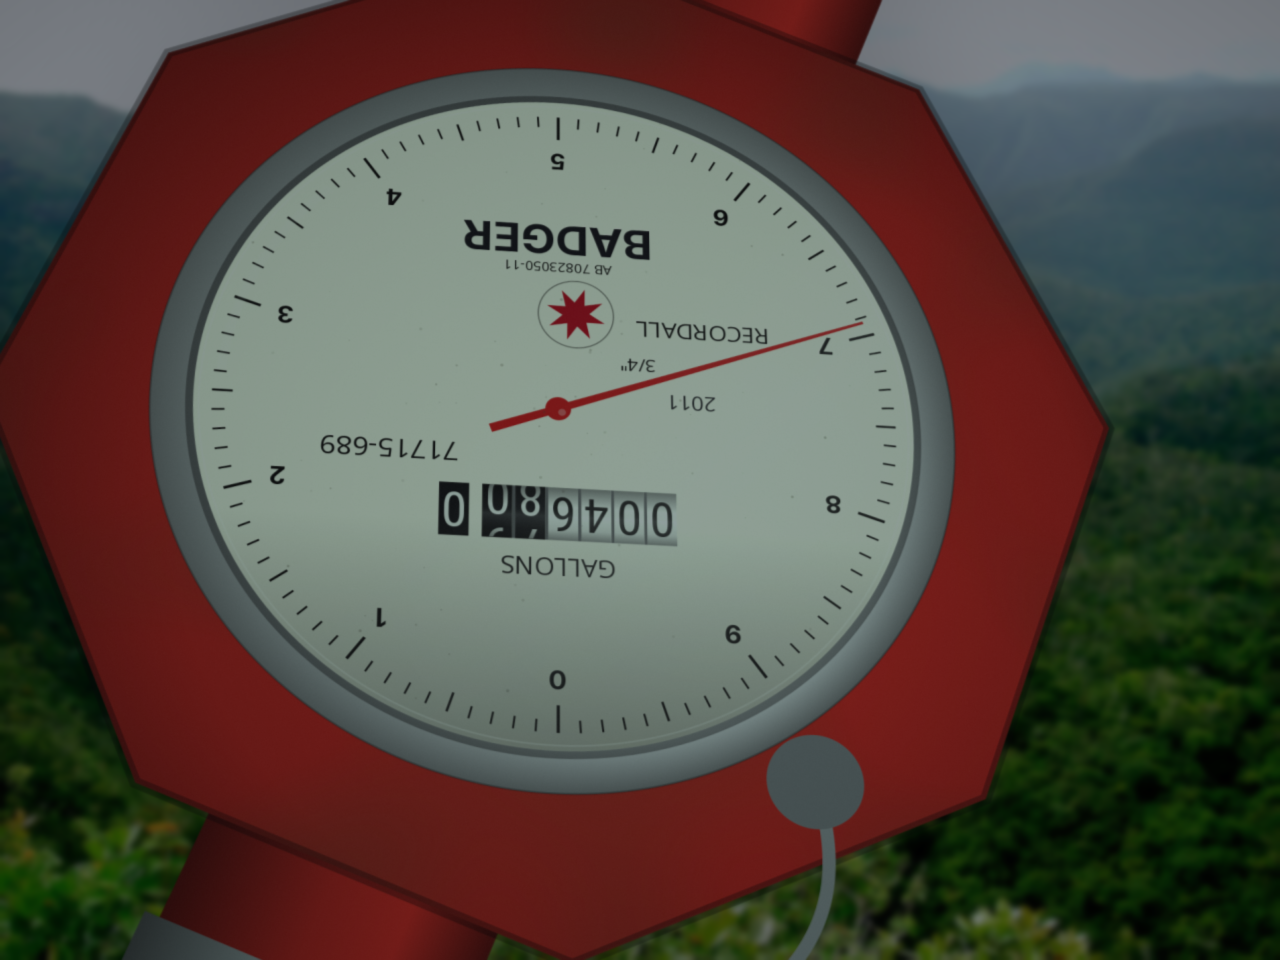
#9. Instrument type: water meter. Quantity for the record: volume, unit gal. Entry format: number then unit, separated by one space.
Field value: 46796.9 gal
